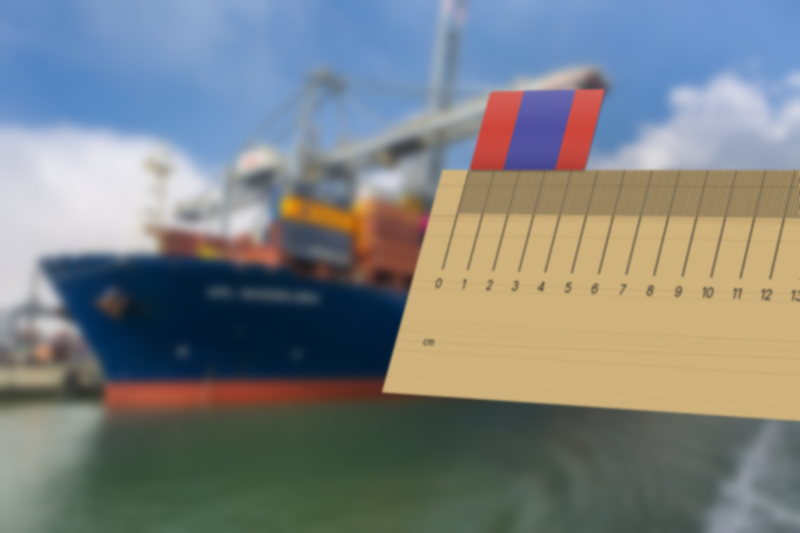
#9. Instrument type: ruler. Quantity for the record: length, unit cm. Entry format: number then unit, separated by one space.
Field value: 4.5 cm
